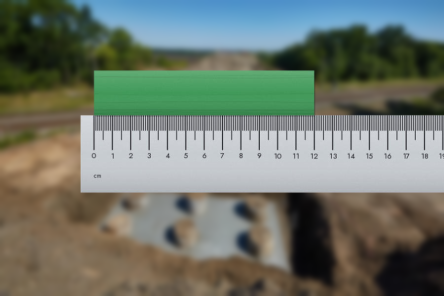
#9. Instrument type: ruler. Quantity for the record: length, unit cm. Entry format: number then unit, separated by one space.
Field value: 12 cm
